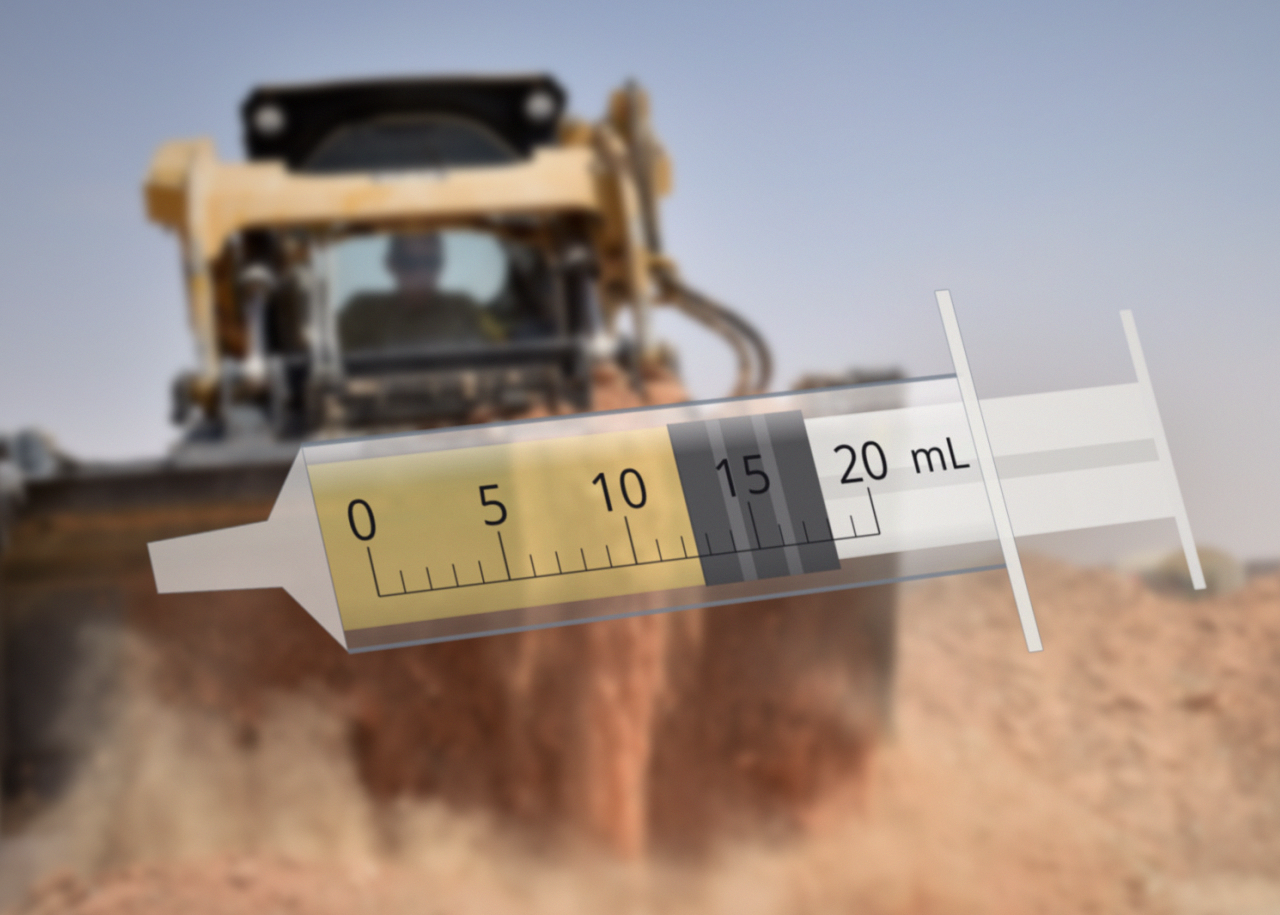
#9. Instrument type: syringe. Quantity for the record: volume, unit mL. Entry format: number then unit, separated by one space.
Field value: 12.5 mL
